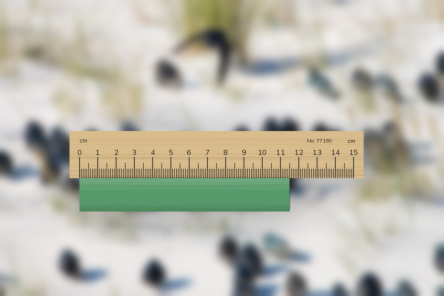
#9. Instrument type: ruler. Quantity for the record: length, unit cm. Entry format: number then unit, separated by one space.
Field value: 11.5 cm
